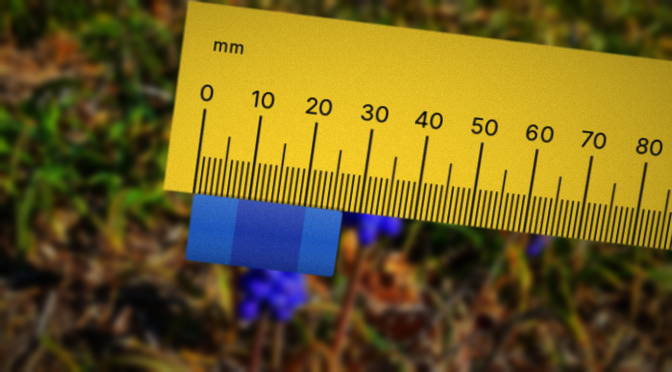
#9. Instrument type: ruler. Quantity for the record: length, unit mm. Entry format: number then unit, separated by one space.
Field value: 27 mm
